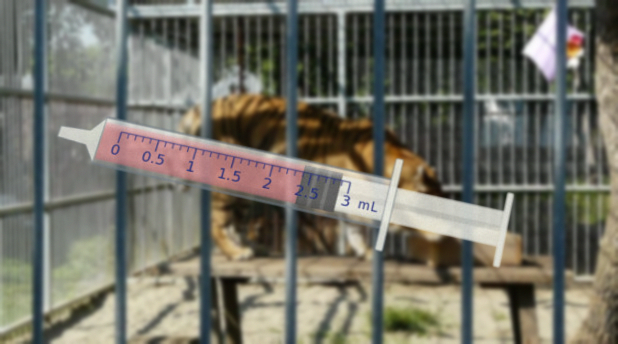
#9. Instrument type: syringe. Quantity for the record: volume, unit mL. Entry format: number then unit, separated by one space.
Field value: 2.4 mL
